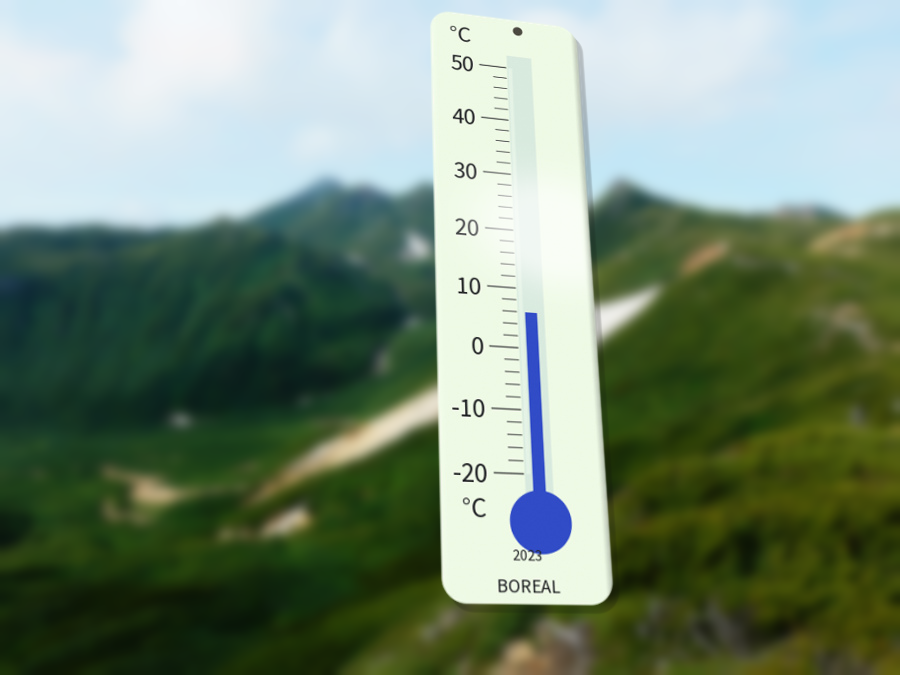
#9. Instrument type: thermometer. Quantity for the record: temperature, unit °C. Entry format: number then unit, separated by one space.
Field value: 6 °C
